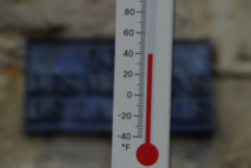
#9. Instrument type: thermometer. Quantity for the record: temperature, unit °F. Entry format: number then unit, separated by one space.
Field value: 40 °F
